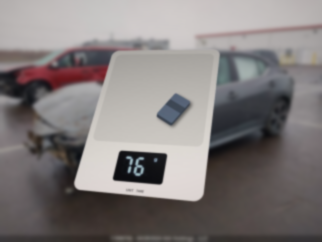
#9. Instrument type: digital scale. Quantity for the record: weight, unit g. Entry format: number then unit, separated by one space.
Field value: 76 g
